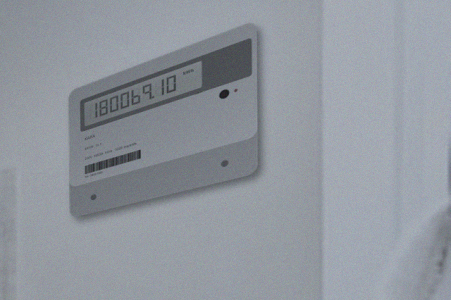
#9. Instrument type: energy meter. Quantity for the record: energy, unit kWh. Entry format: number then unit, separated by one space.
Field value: 180069.10 kWh
